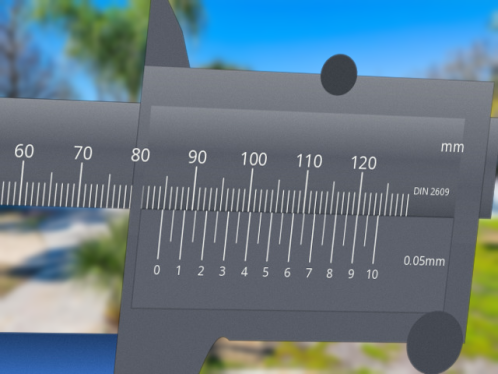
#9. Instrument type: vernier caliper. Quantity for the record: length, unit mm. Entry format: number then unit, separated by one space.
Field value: 84.8 mm
